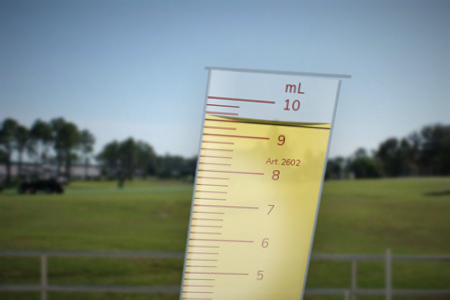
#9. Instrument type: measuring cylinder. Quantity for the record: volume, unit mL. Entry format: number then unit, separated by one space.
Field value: 9.4 mL
